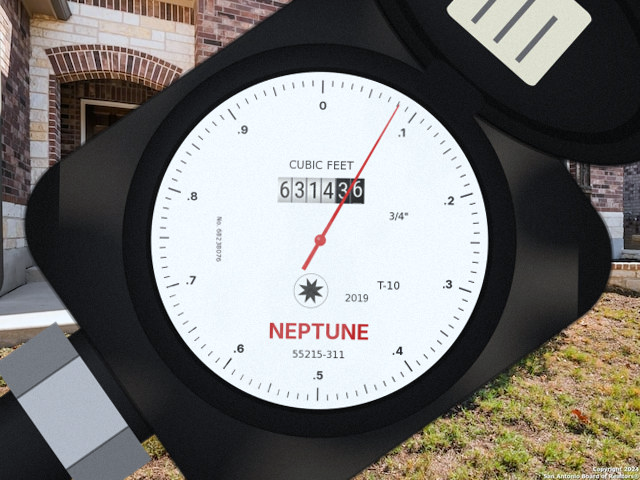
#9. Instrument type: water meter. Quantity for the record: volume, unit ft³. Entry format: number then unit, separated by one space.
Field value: 631436.08 ft³
